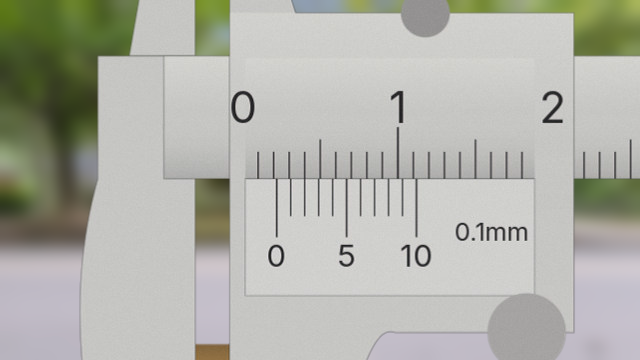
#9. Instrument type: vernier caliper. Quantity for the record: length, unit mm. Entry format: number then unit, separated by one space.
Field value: 2.2 mm
